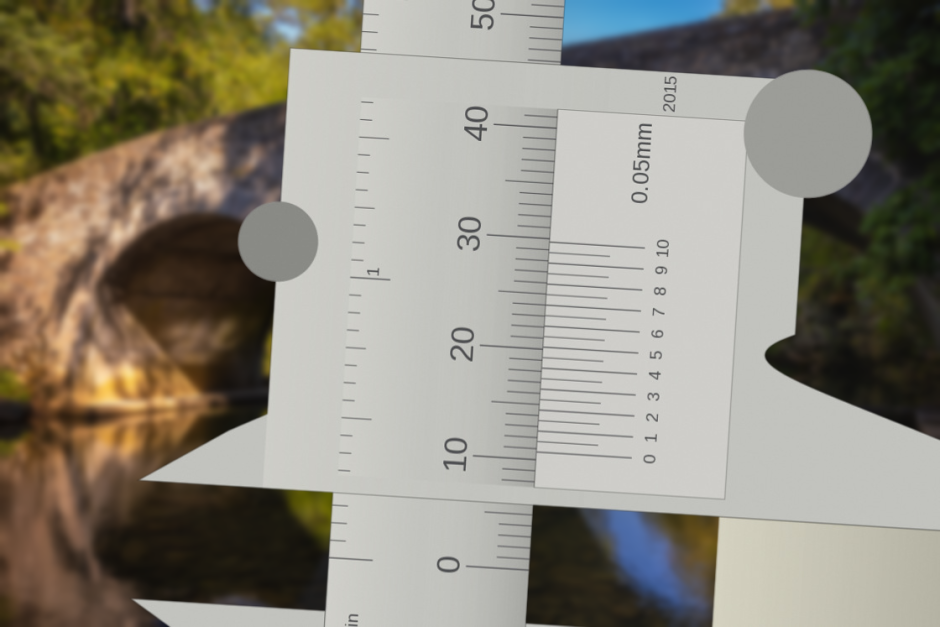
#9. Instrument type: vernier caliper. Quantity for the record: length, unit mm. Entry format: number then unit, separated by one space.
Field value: 10.7 mm
